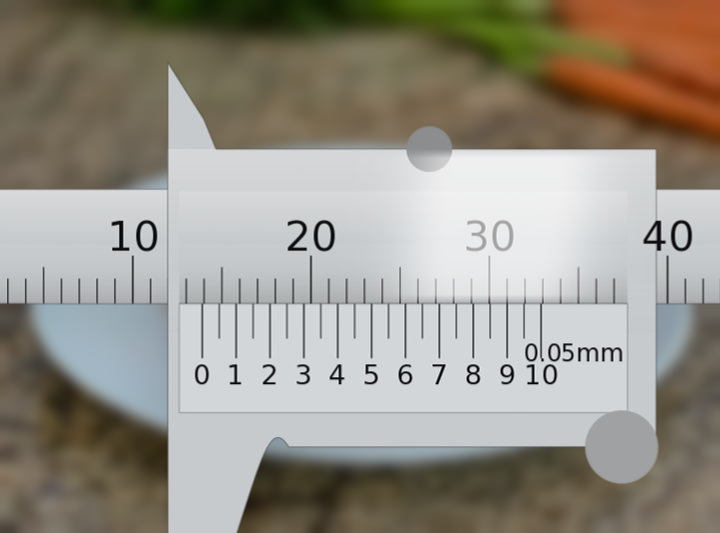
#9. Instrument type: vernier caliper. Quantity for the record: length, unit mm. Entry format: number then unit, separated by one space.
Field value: 13.9 mm
